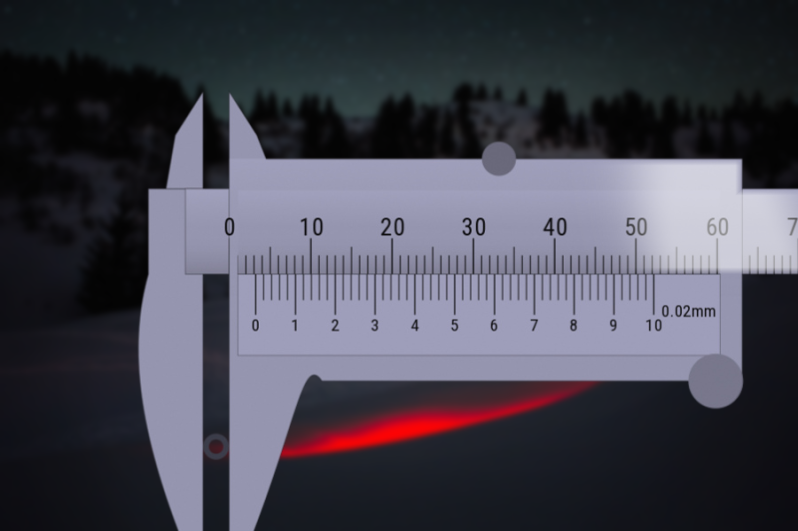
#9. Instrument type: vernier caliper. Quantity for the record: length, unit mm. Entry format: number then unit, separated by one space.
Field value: 3.2 mm
